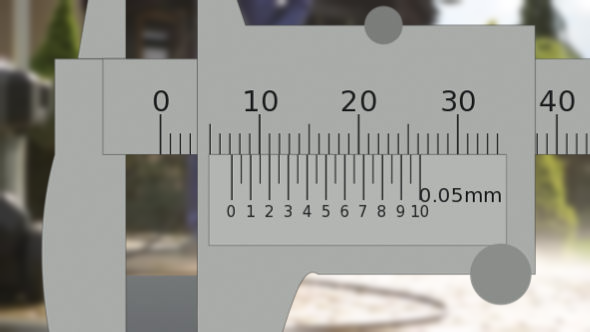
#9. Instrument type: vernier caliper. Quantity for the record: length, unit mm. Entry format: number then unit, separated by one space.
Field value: 7.2 mm
